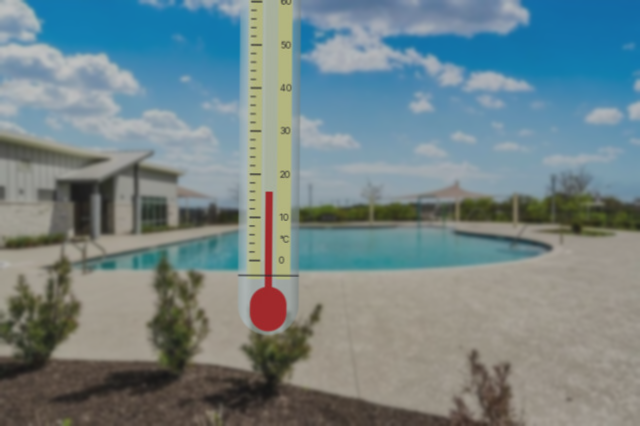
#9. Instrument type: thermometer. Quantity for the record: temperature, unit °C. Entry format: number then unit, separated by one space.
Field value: 16 °C
